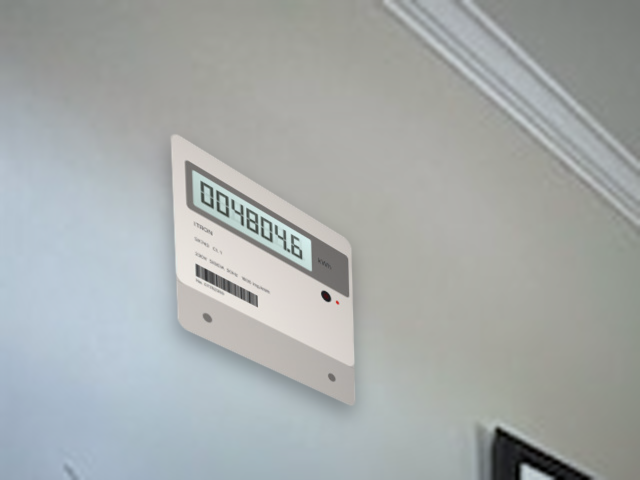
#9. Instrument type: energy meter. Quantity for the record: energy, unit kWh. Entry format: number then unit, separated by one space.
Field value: 4804.6 kWh
